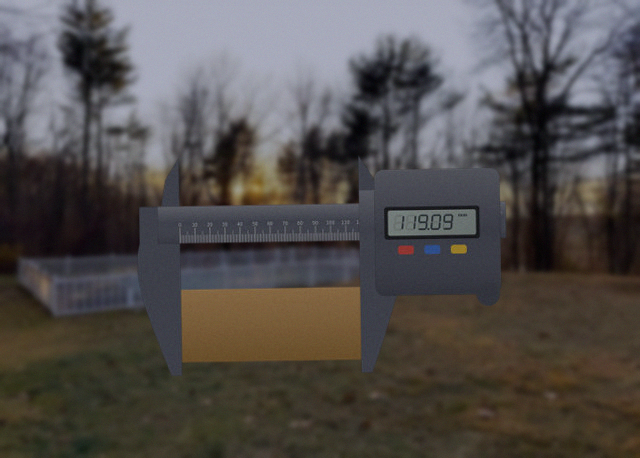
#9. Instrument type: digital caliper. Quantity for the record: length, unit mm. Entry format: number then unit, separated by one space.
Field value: 119.09 mm
